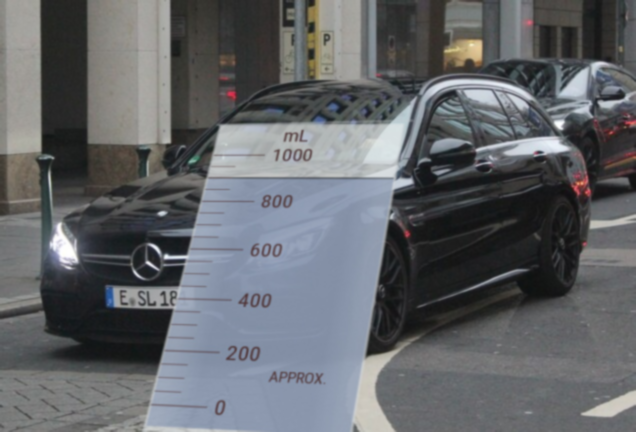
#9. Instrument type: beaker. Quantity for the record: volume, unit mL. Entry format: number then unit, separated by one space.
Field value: 900 mL
